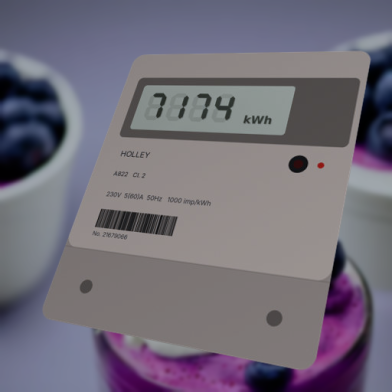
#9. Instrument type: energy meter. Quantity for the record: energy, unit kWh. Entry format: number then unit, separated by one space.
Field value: 7174 kWh
